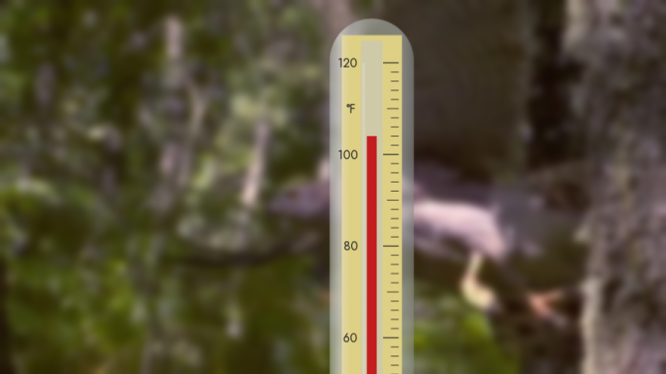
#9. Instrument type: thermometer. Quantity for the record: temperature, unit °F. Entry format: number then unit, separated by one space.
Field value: 104 °F
